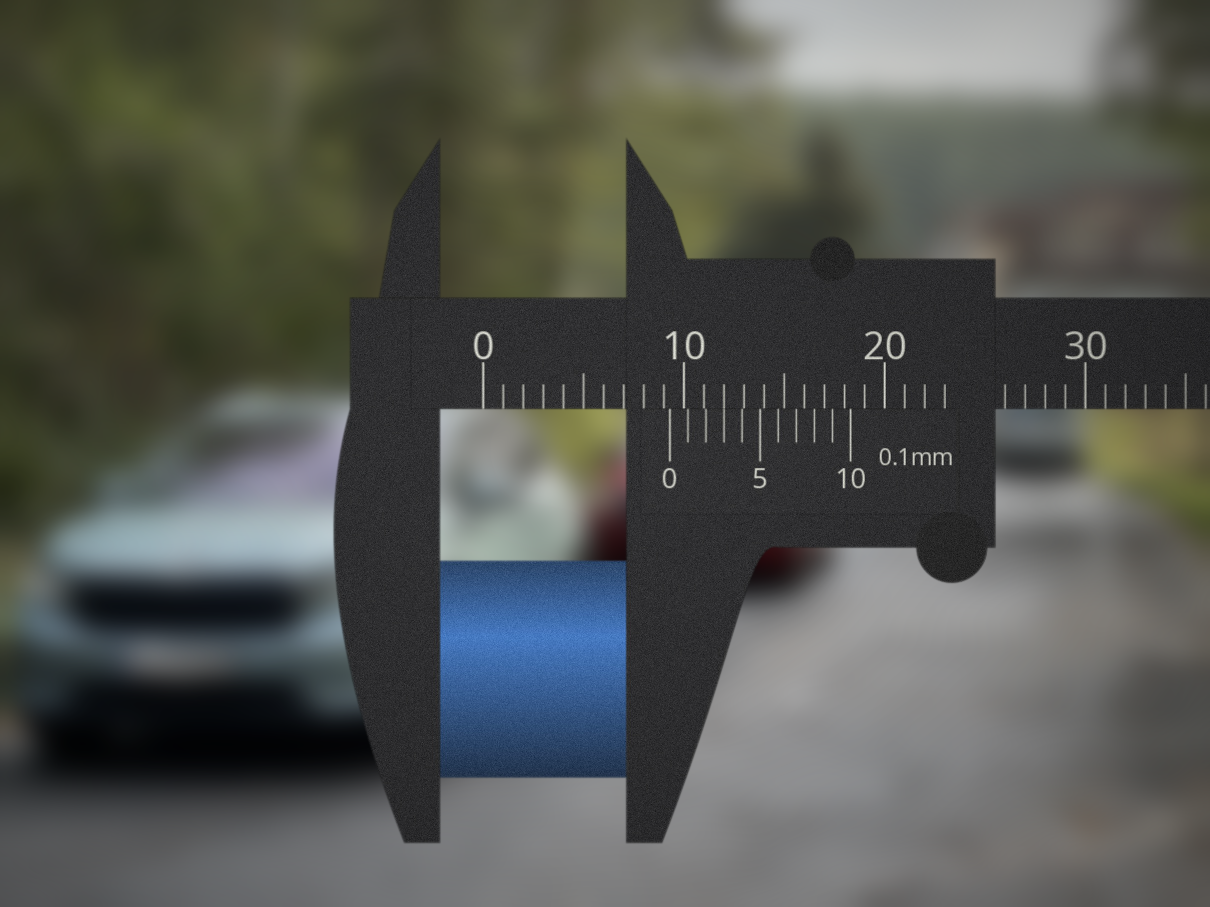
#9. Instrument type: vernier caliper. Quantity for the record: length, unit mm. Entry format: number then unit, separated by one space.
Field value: 9.3 mm
